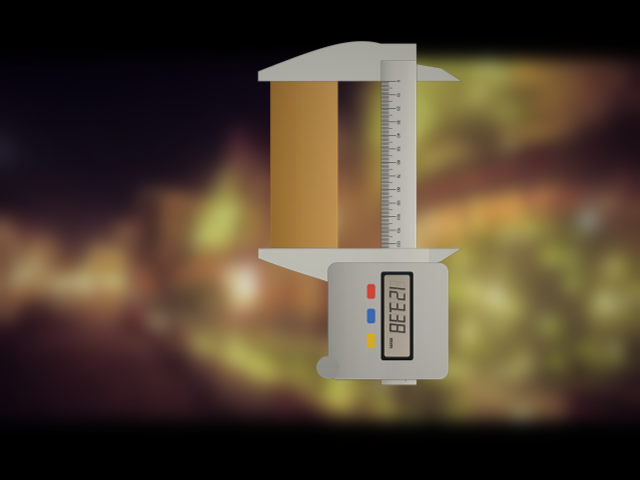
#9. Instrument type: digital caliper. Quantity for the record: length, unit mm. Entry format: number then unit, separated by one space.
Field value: 123.38 mm
